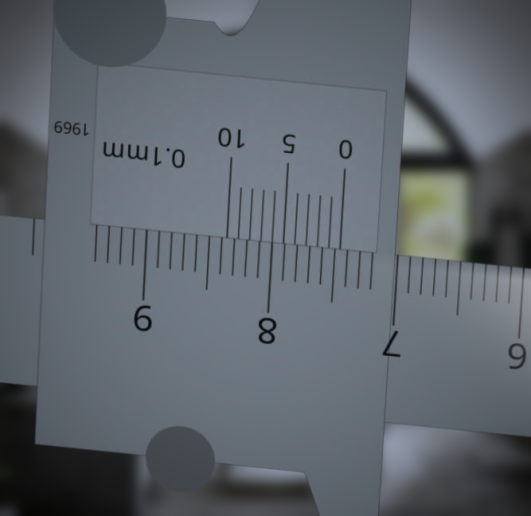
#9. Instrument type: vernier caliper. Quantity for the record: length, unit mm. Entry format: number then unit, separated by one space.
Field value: 74.6 mm
